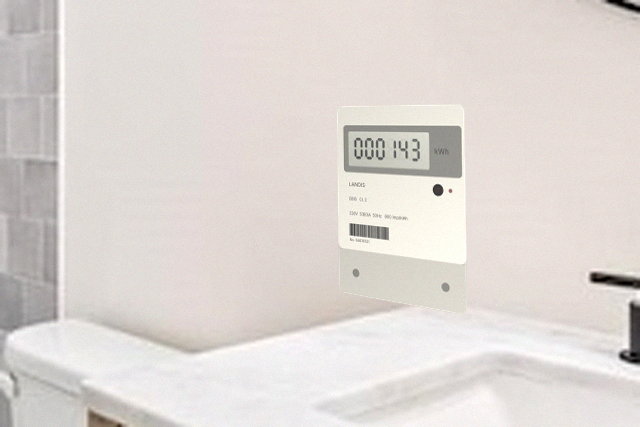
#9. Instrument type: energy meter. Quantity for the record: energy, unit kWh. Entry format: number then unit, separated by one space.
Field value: 143 kWh
